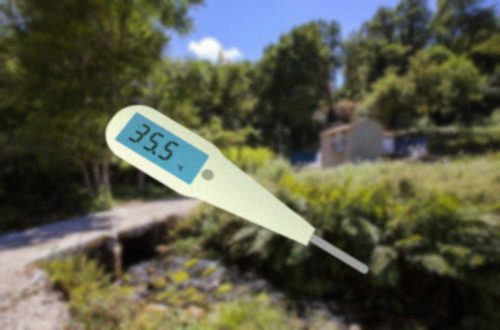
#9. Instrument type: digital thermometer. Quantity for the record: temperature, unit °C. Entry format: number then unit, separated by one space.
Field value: 35.5 °C
